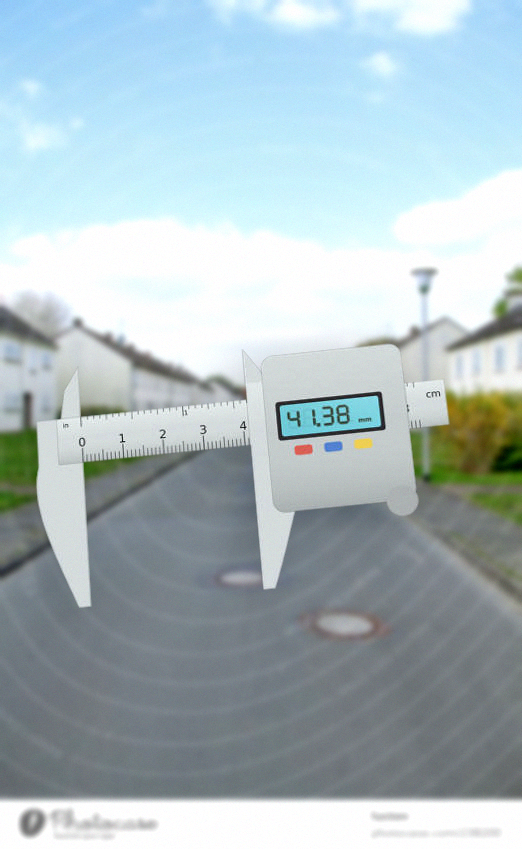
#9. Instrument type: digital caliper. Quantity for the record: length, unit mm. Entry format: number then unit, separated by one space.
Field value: 41.38 mm
